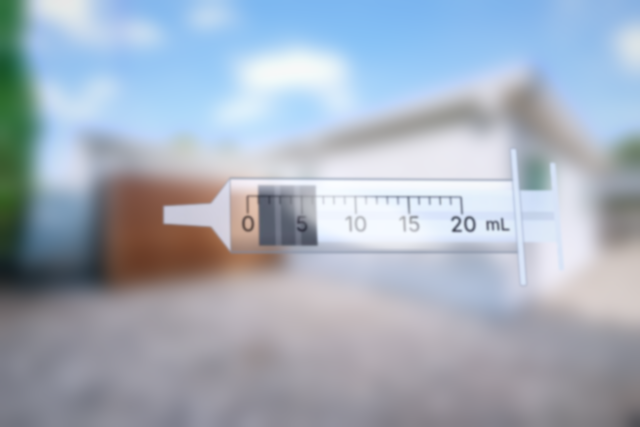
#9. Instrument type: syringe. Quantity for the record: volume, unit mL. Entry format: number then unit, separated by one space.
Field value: 1 mL
